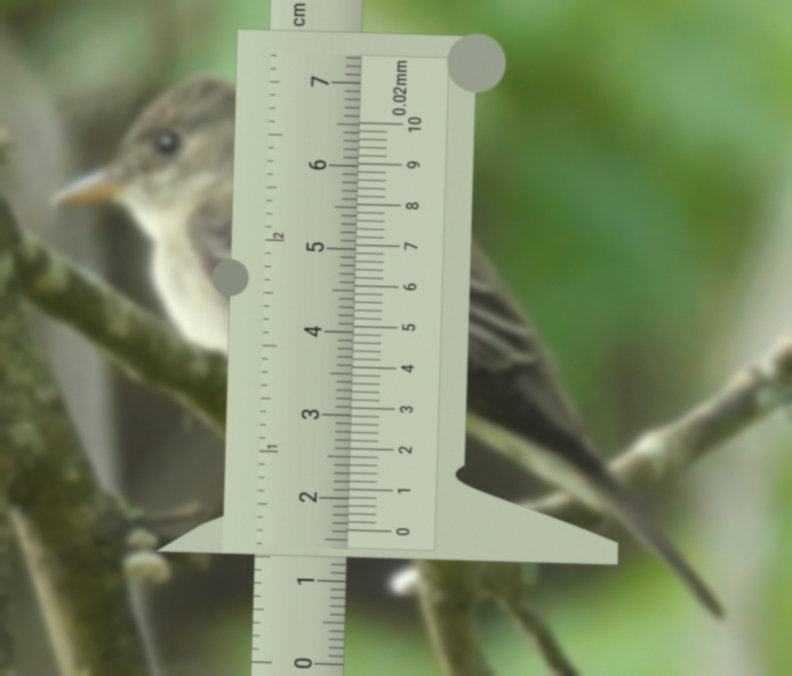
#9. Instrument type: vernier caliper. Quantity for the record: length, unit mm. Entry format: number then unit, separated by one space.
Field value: 16.2 mm
